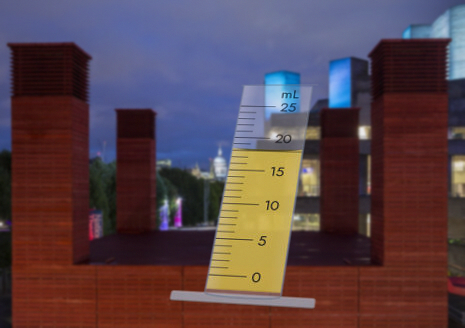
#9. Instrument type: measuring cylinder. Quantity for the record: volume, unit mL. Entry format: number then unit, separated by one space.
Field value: 18 mL
